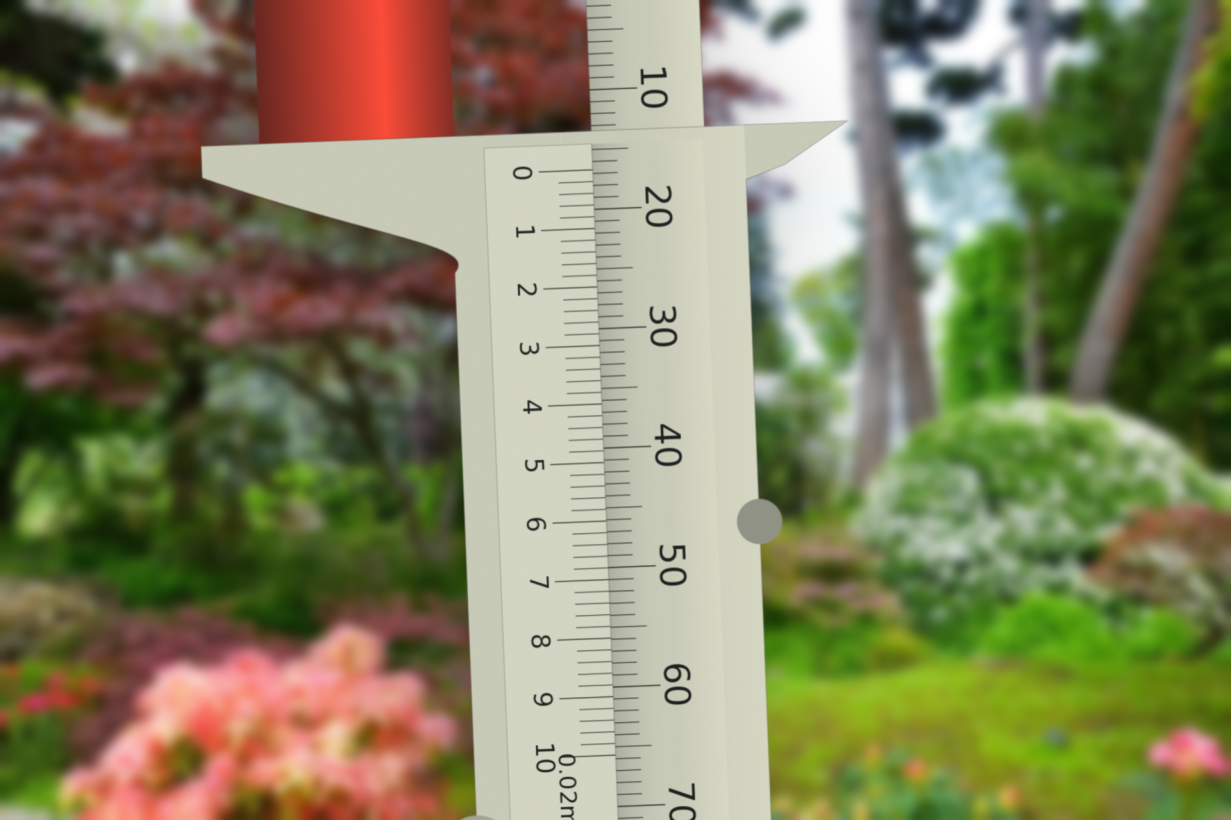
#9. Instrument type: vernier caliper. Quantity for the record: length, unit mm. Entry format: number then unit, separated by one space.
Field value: 16.7 mm
